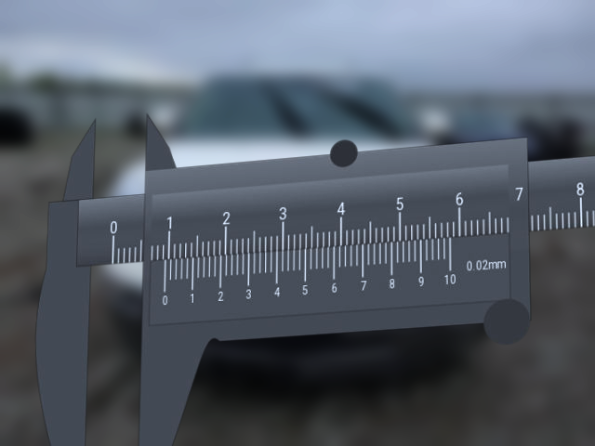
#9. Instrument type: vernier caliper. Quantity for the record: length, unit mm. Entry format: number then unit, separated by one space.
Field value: 9.4 mm
